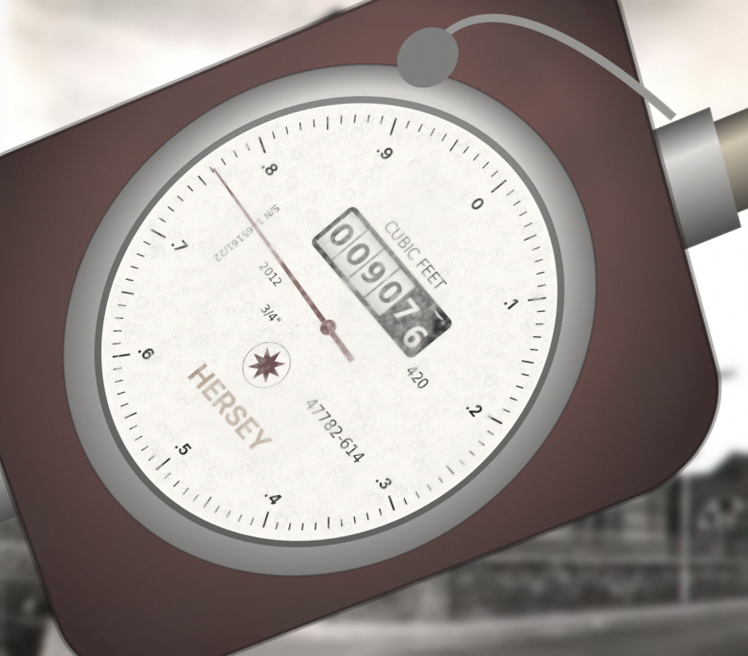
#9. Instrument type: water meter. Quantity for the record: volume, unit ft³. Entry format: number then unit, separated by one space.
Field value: 9075.76 ft³
